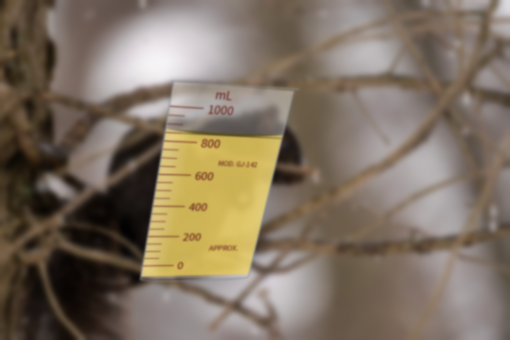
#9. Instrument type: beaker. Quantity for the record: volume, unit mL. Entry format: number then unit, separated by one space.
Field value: 850 mL
